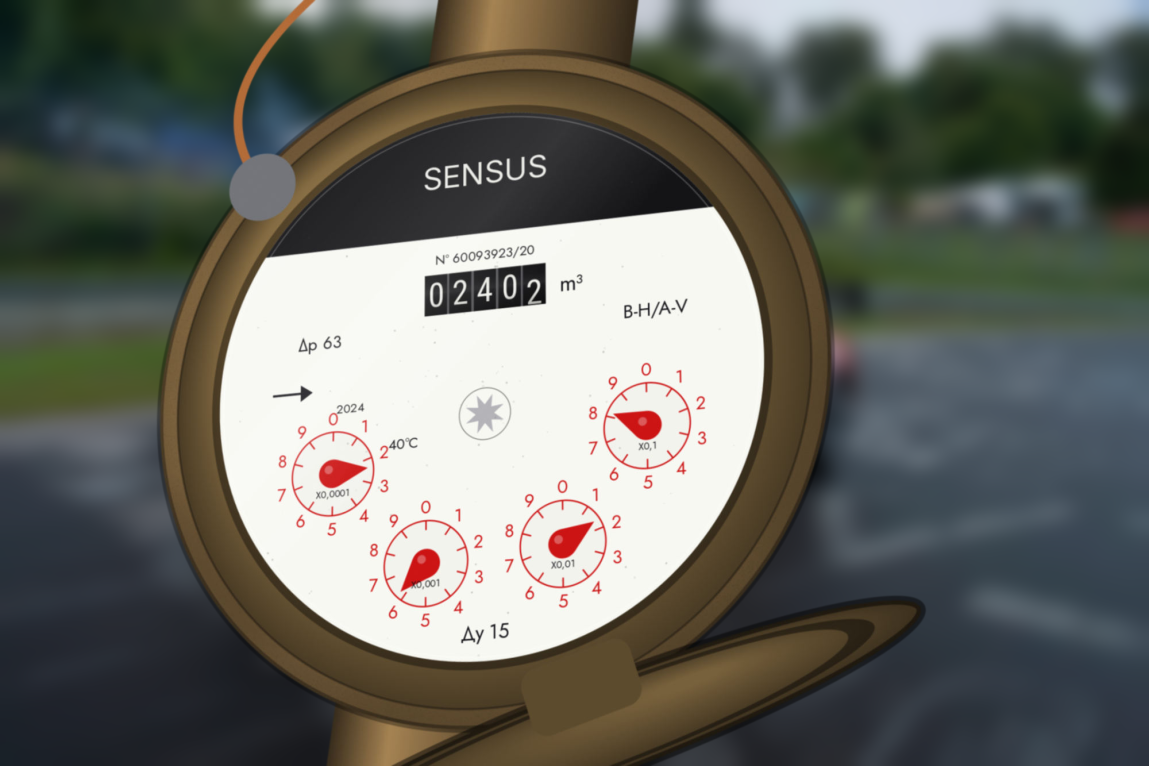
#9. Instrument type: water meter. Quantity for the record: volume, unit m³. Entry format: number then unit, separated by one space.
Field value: 2401.8162 m³
